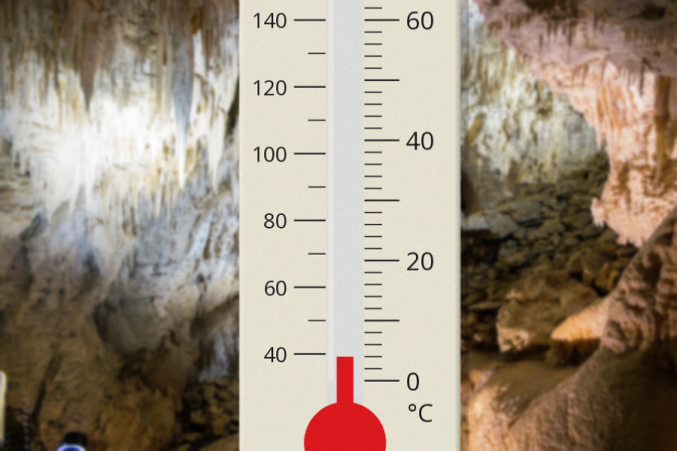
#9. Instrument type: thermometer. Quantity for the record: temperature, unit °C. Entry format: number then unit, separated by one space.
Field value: 4 °C
